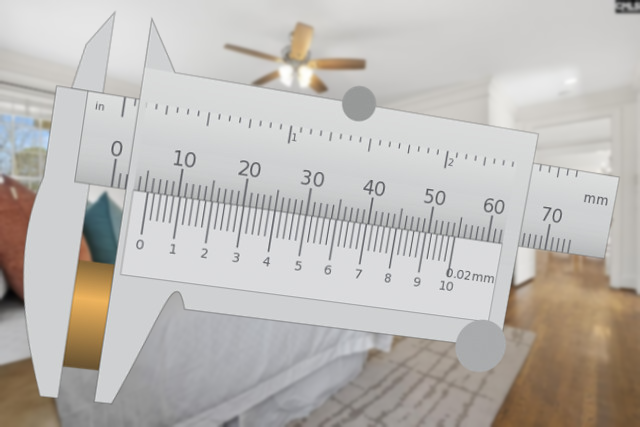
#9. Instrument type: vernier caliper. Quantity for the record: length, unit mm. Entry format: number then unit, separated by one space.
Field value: 5.4 mm
